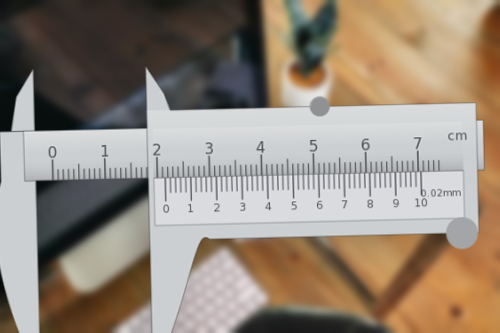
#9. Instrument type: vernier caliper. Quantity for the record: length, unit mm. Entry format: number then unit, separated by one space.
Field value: 21.5 mm
